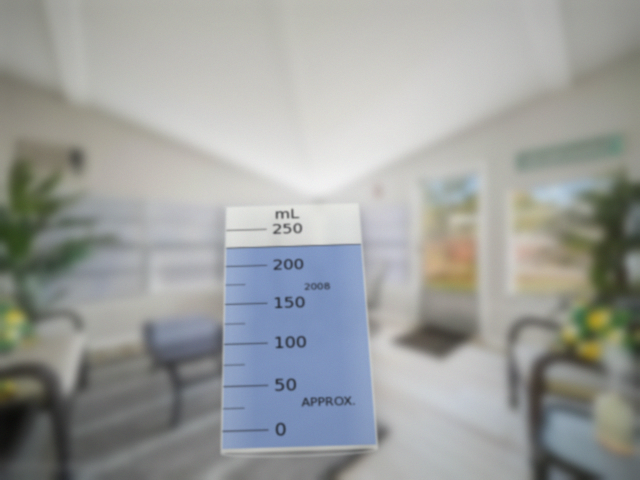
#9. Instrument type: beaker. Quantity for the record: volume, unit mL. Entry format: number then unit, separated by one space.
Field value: 225 mL
